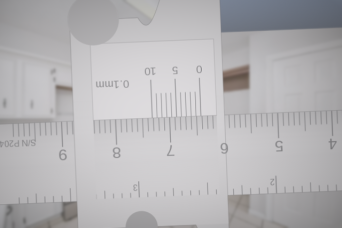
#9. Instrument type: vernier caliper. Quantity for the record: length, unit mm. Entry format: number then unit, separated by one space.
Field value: 64.2 mm
